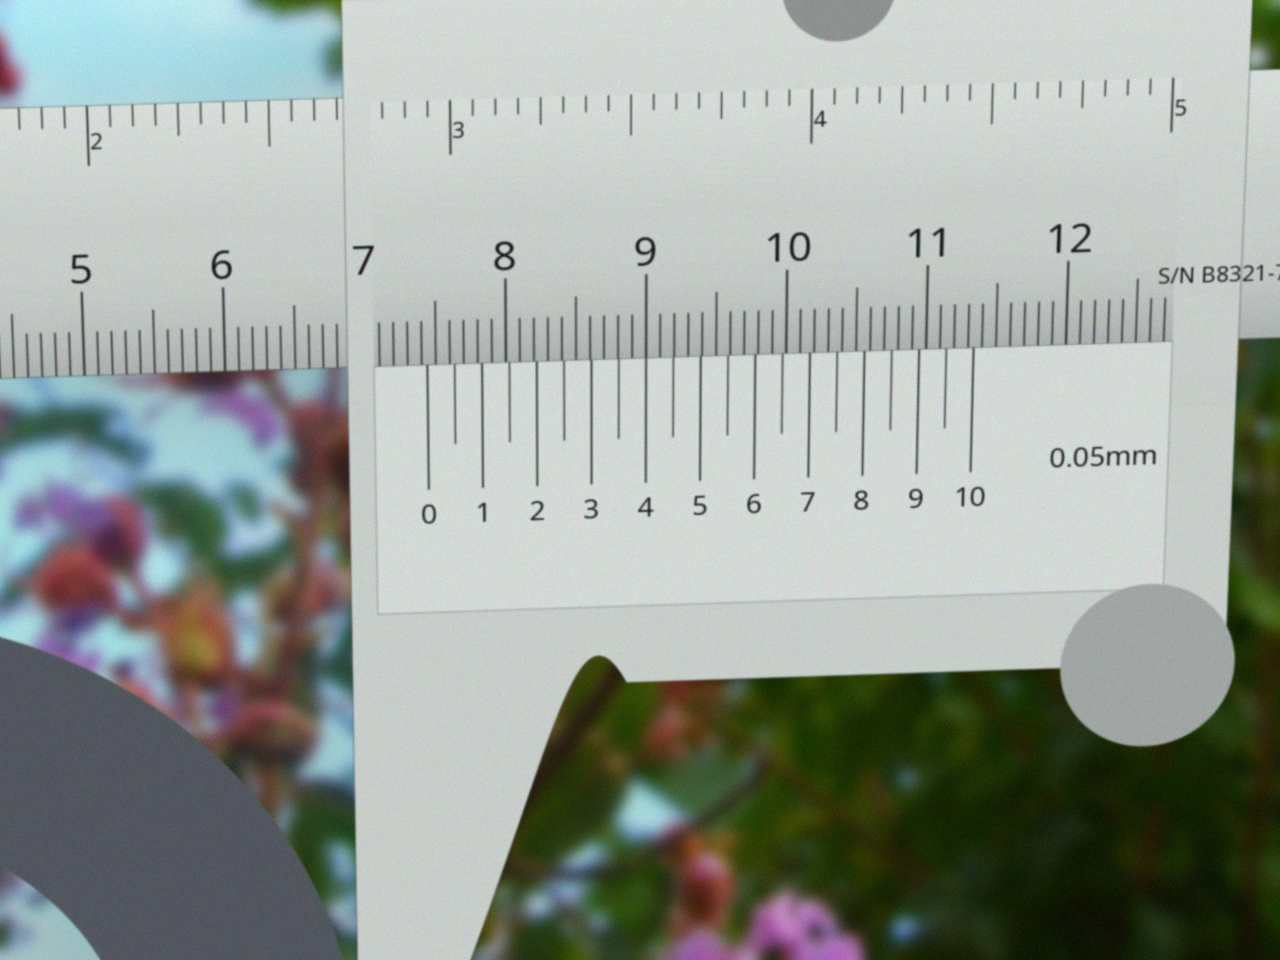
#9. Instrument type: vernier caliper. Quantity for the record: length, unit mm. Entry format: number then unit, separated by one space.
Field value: 74.4 mm
